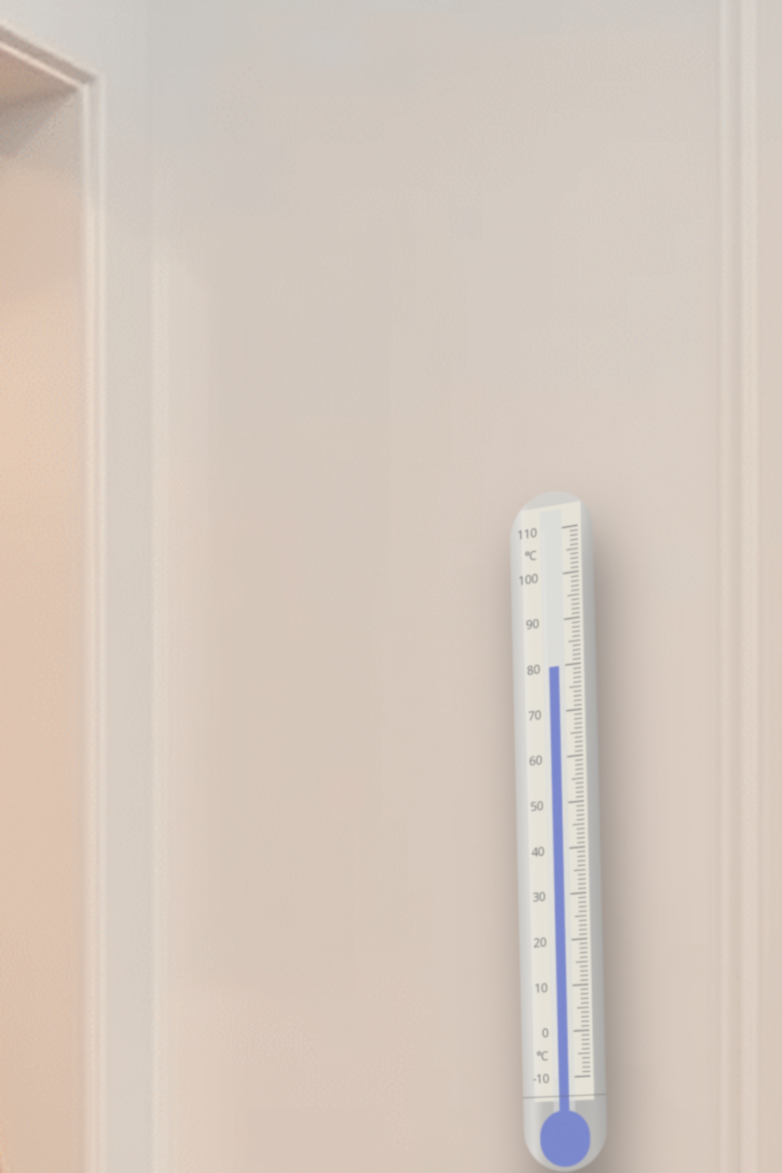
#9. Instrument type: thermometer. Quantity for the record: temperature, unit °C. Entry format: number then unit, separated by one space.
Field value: 80 °C
